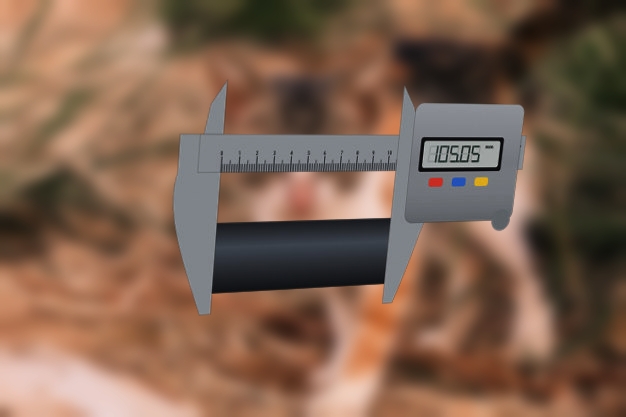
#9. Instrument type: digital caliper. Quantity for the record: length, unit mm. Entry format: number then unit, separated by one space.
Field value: 105.05 mm
